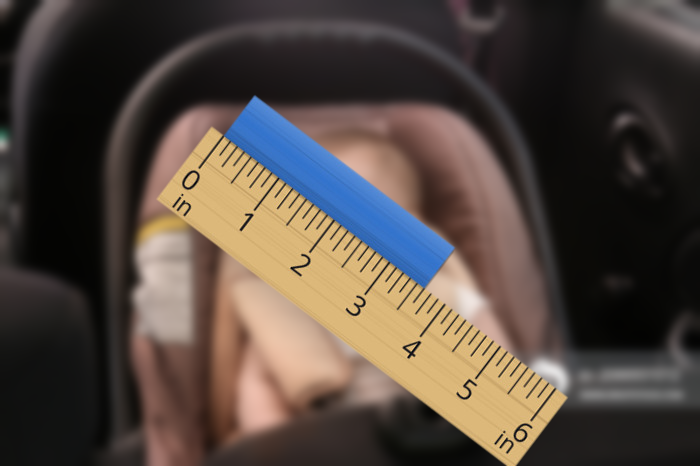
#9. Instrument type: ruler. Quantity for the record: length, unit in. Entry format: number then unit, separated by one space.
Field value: 3.625 in
